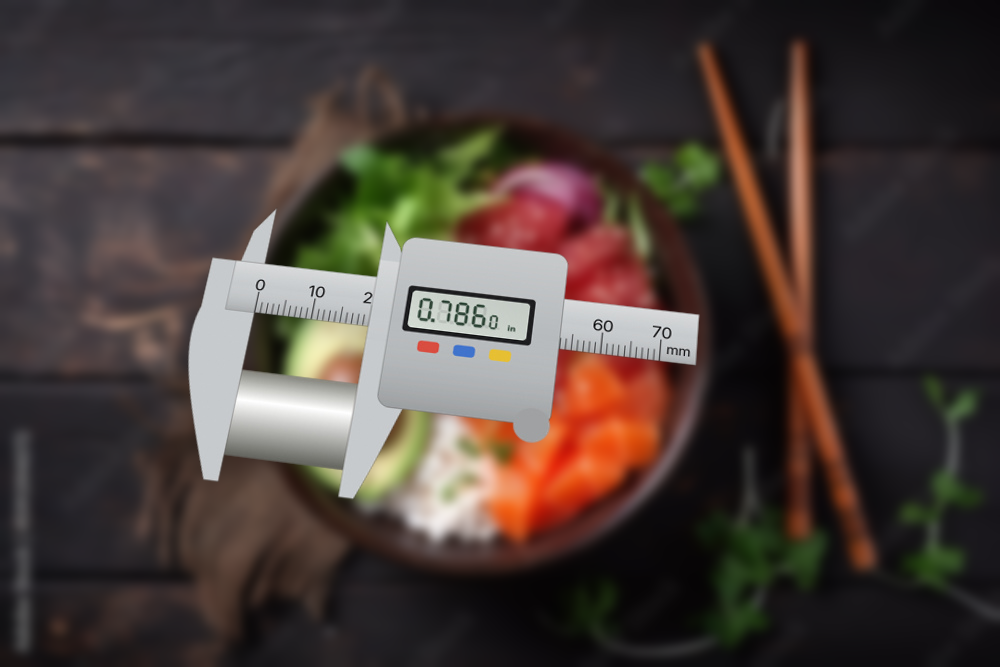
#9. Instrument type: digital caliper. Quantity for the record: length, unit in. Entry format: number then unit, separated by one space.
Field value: 0.7860 in
